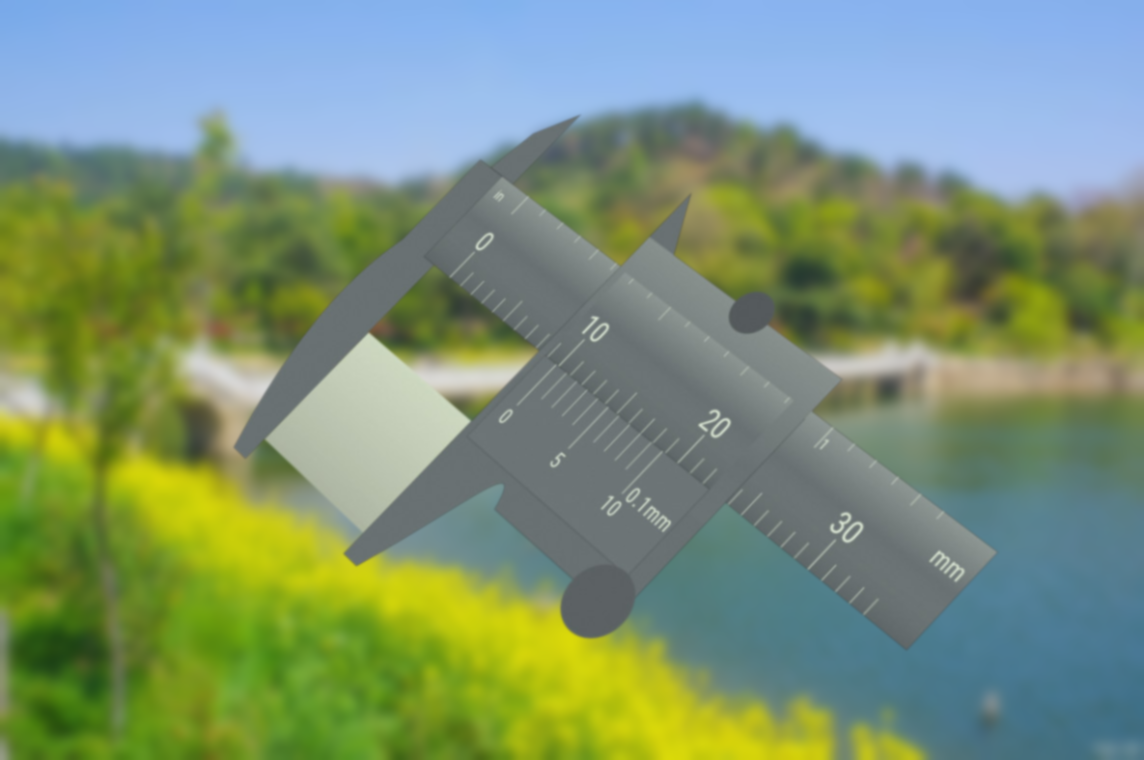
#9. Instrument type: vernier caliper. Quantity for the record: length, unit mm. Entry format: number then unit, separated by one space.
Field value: 9.8 mm
